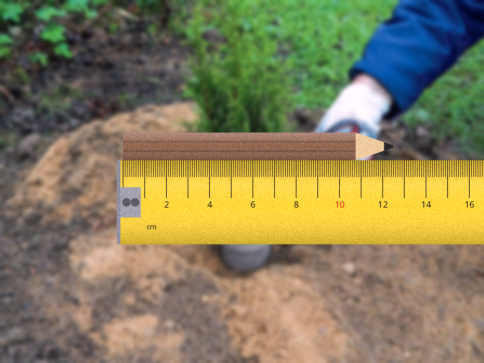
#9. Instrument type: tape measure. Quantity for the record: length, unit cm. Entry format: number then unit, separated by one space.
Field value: 12.5 cm
